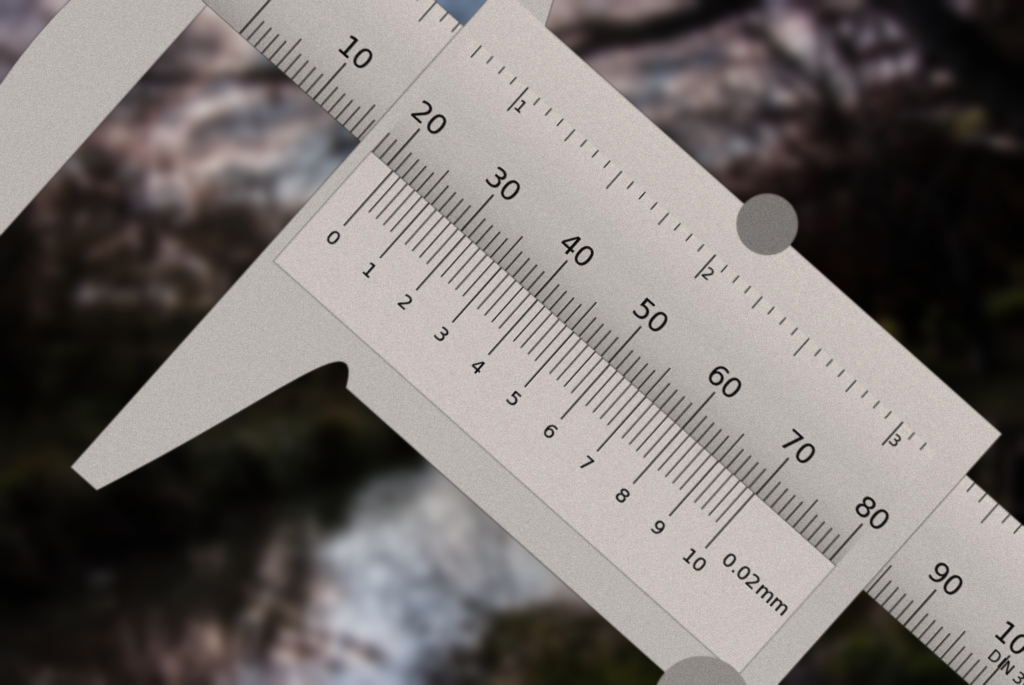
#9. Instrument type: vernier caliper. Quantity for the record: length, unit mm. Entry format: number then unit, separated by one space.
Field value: 20.8 mm
